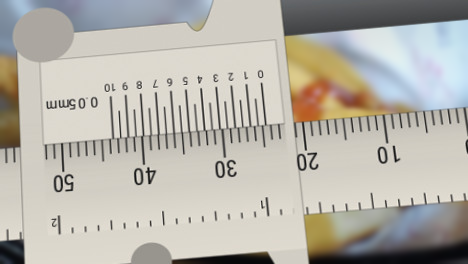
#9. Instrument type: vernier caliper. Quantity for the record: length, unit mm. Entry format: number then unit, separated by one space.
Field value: 24.6 mm
